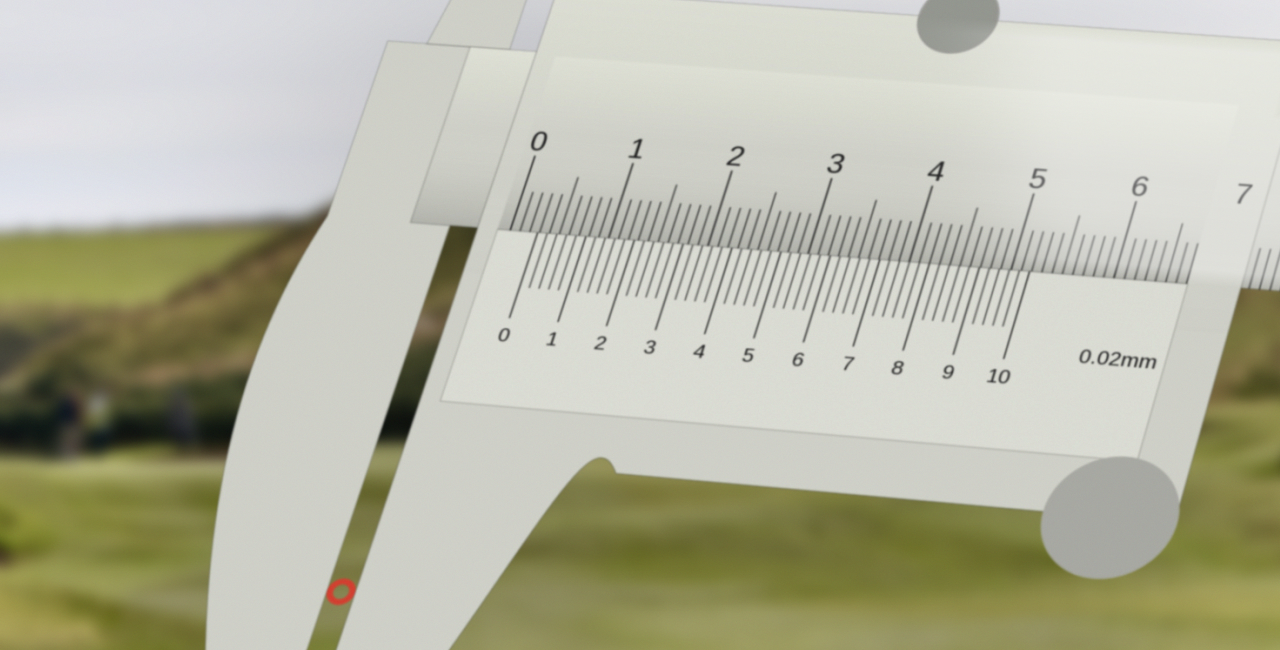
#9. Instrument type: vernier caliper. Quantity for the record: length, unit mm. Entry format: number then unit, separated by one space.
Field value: 2.8 mm
